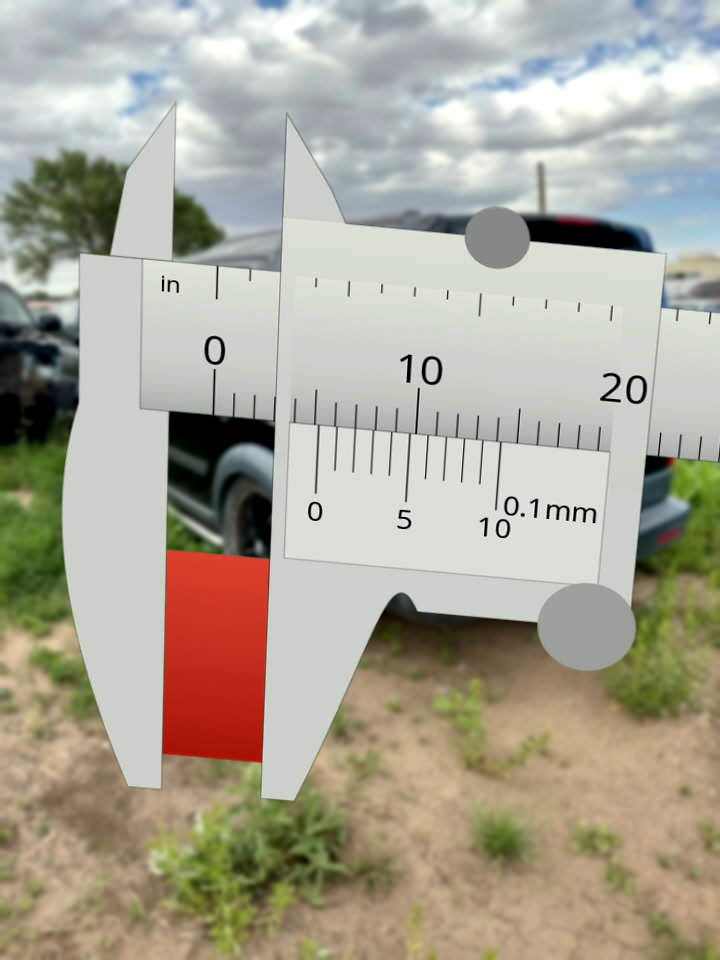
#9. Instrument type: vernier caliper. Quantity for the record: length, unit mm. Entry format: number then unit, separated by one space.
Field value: 5.2 mm
